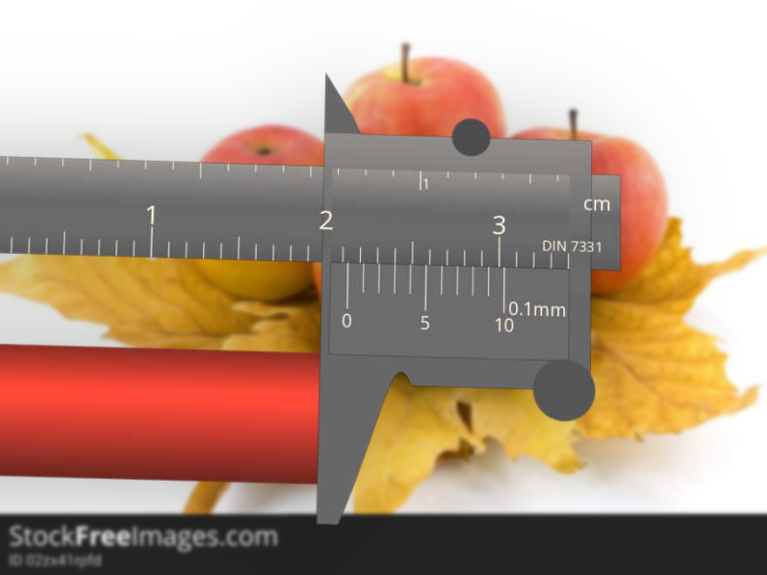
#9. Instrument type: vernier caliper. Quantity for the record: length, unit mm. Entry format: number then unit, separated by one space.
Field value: 21.3 mm
